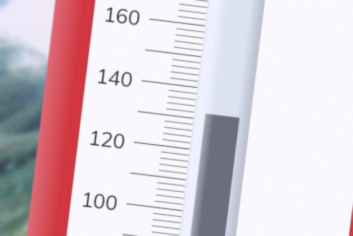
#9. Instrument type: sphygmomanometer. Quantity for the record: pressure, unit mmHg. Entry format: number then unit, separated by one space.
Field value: 132 mmHg
